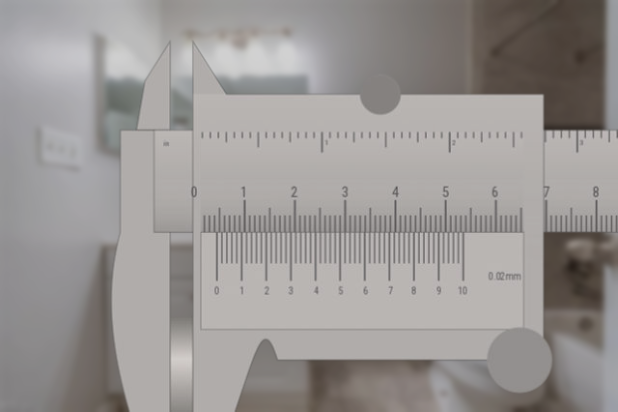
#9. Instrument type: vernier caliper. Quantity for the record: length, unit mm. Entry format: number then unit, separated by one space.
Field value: 4.5 mm
